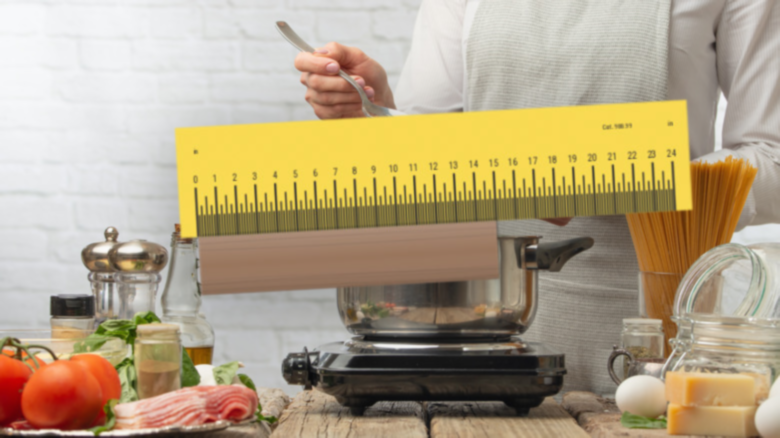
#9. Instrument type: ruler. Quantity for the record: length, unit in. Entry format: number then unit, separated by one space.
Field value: 15 in
